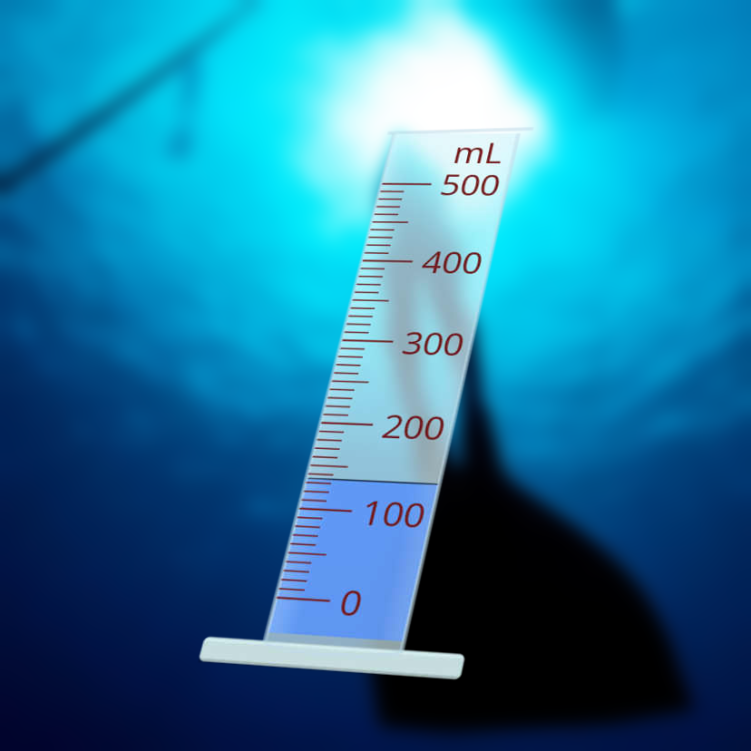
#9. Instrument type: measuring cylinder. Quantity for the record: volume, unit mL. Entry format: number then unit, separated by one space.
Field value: 135 mL
